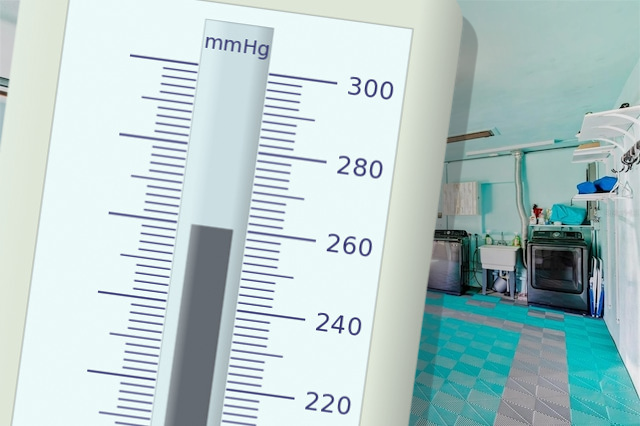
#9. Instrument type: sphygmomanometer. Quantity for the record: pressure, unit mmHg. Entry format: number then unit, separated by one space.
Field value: 260 mmHg
